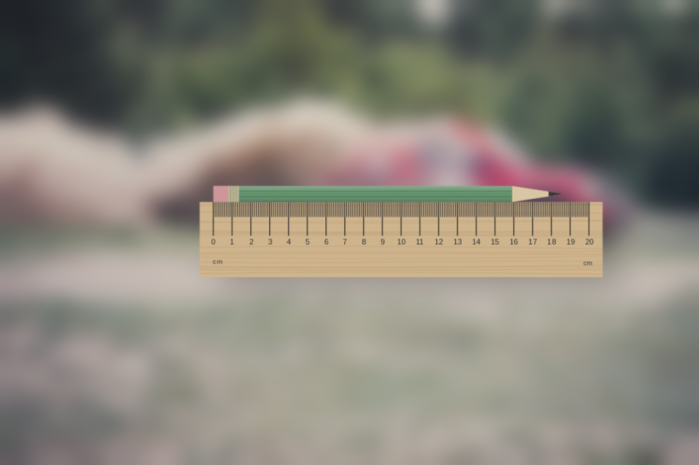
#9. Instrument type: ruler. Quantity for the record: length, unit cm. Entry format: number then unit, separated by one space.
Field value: 18.5 cm
